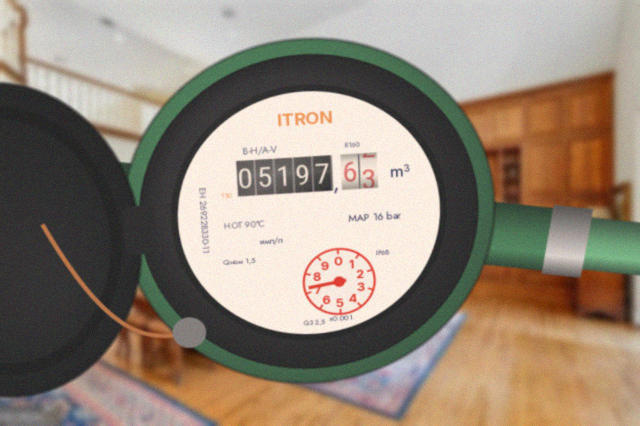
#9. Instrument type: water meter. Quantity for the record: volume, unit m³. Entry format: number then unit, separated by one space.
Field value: 5197.627 m³
